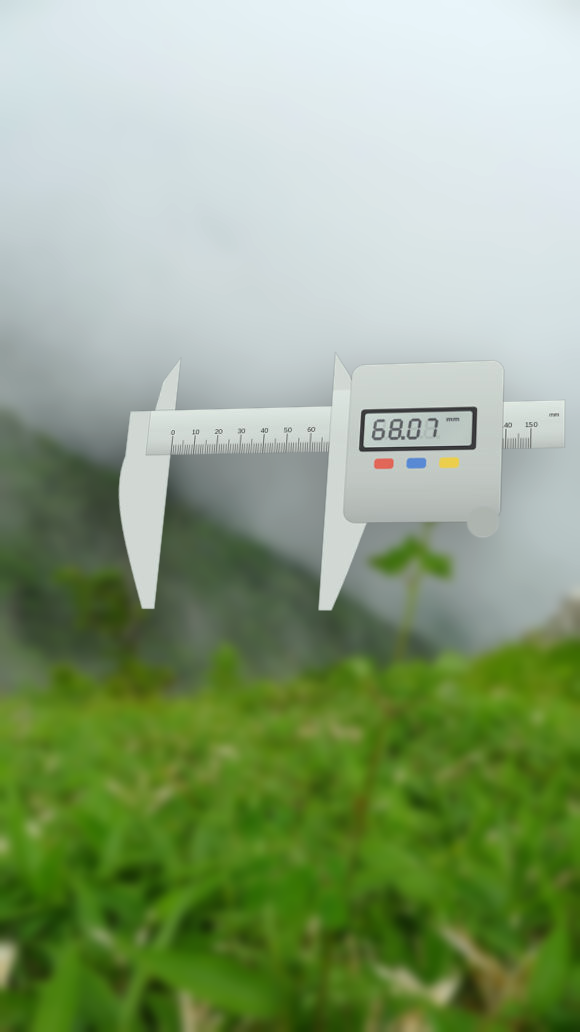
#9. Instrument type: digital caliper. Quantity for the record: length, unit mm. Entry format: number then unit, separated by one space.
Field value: 68.07 mm
